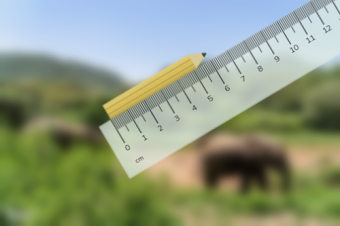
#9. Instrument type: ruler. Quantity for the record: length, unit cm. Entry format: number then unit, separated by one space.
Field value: 6 cm
